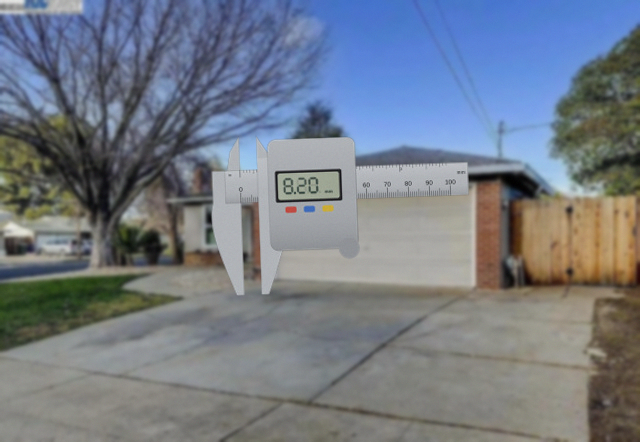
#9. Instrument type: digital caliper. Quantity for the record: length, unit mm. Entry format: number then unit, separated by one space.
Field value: 8.20 mm
